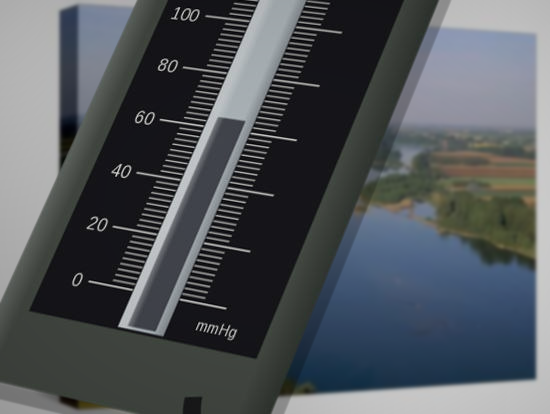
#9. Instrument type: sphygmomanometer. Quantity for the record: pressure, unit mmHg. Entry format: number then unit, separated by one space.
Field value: 64 mmHg
